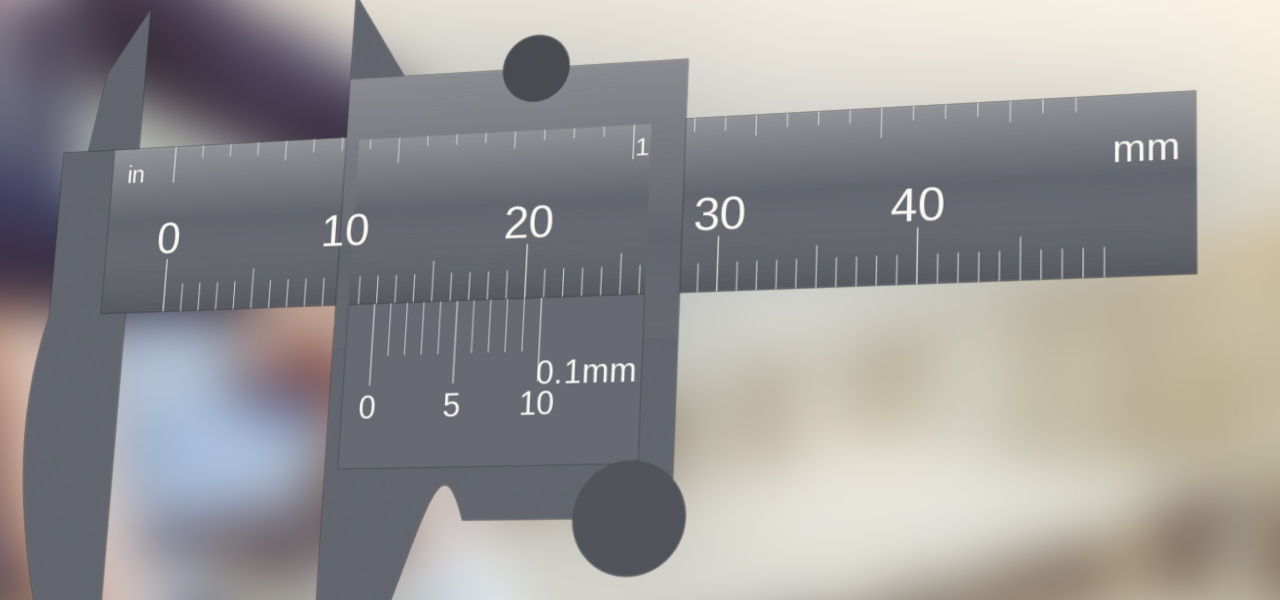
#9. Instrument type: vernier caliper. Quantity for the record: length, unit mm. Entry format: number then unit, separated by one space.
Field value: 11.9 mm
